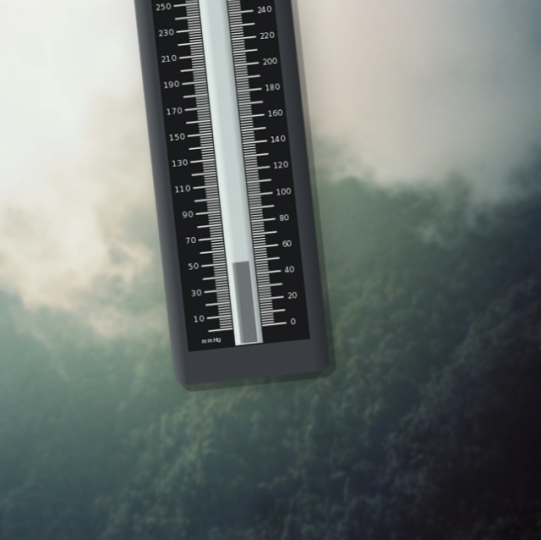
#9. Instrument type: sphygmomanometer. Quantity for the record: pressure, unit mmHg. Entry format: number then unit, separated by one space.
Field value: 50 mmHg
